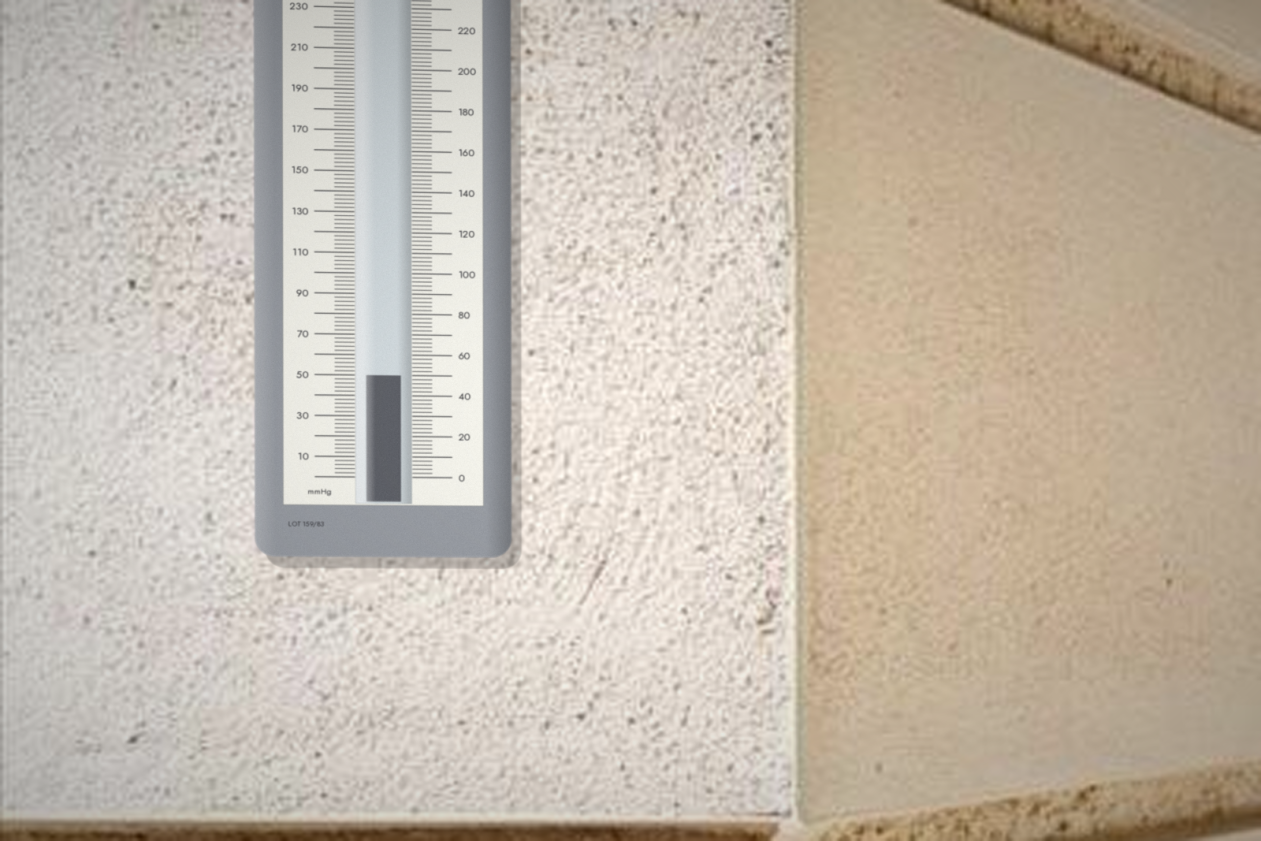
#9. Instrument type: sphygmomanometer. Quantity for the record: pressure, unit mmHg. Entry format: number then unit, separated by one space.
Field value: 50 mmHg
